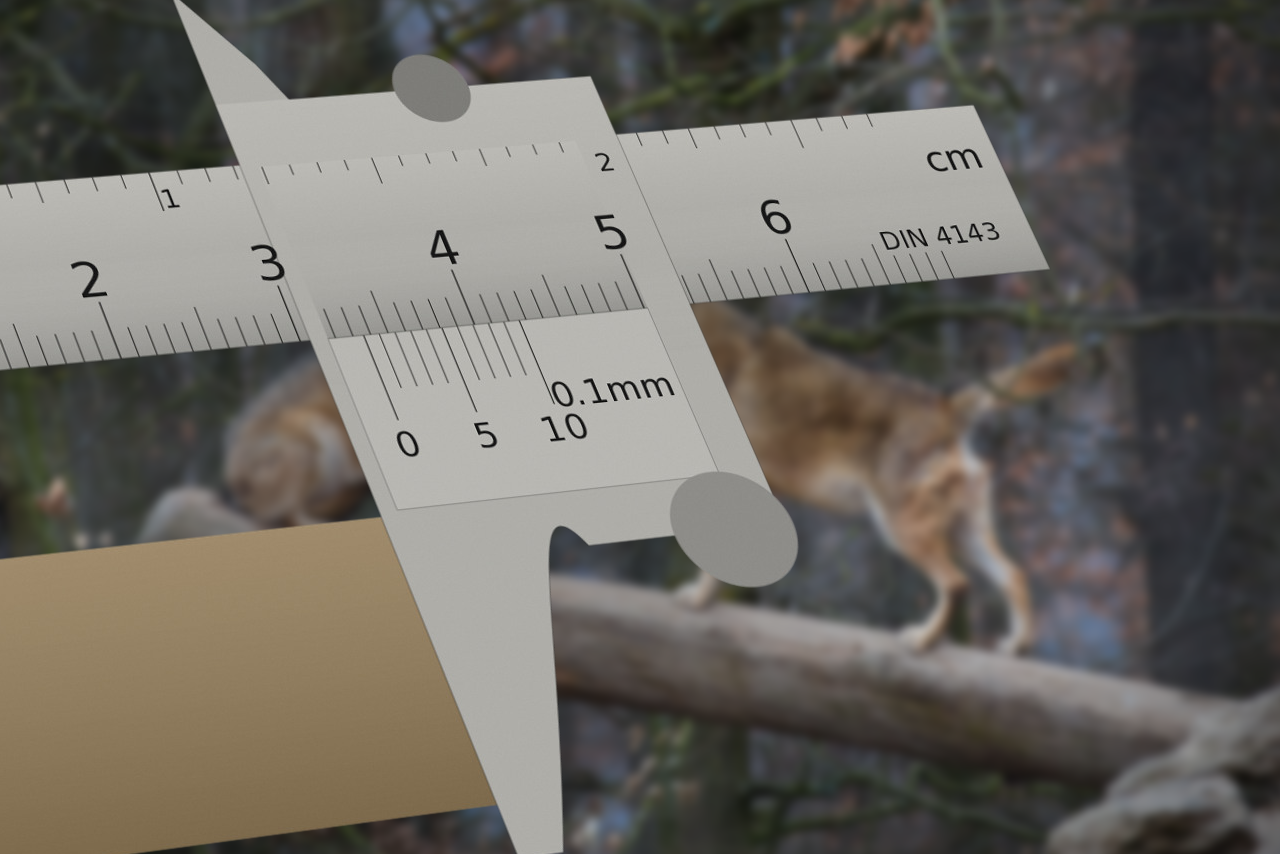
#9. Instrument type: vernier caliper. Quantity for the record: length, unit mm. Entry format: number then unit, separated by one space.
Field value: 33.6 mm
